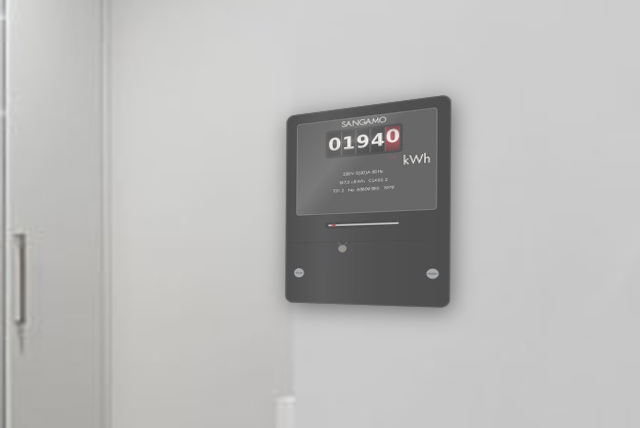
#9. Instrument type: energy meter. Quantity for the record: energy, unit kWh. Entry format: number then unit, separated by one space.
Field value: 194.0 kWh
